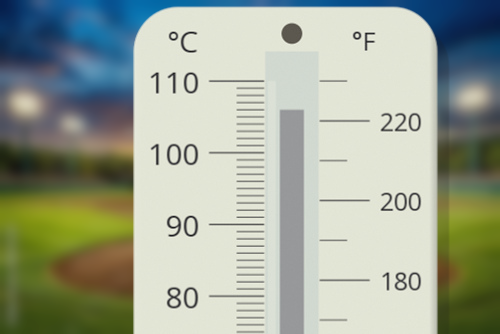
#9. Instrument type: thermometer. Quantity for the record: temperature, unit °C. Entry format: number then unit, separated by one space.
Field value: 106 °C
